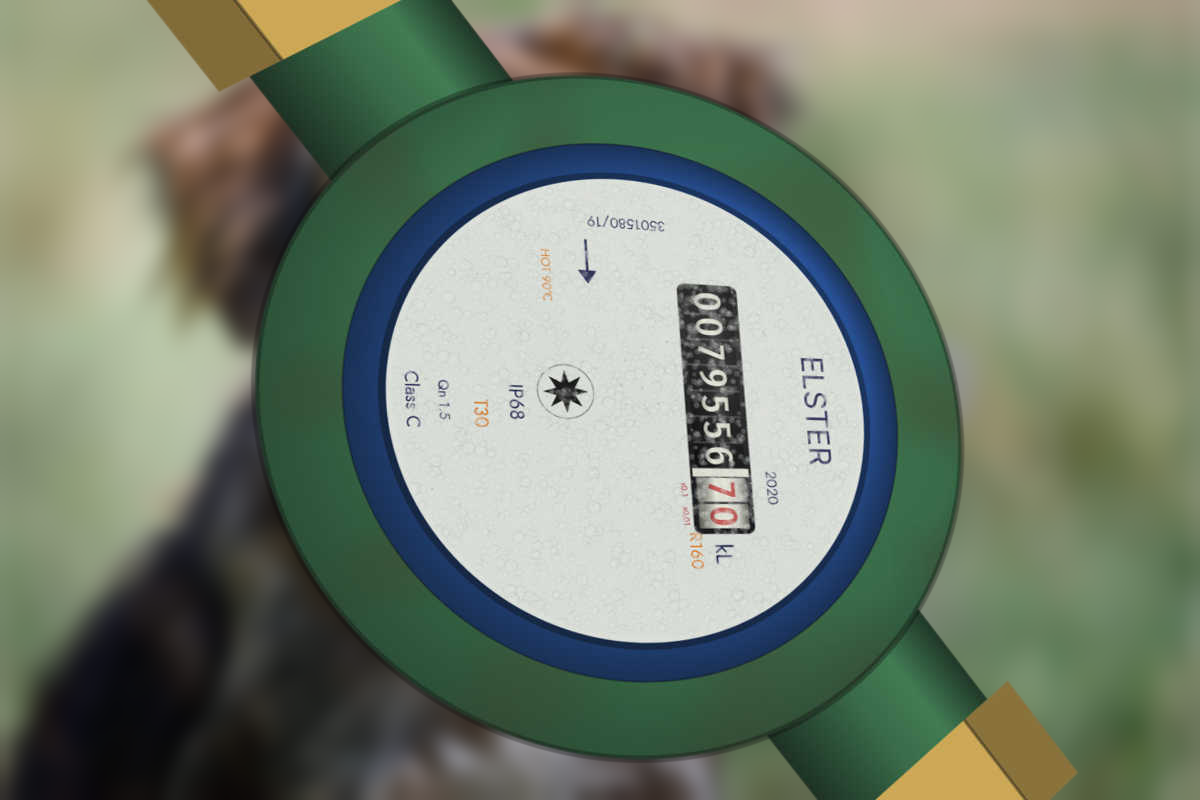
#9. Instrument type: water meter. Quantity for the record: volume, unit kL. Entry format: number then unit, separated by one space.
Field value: 79556.70 kL
